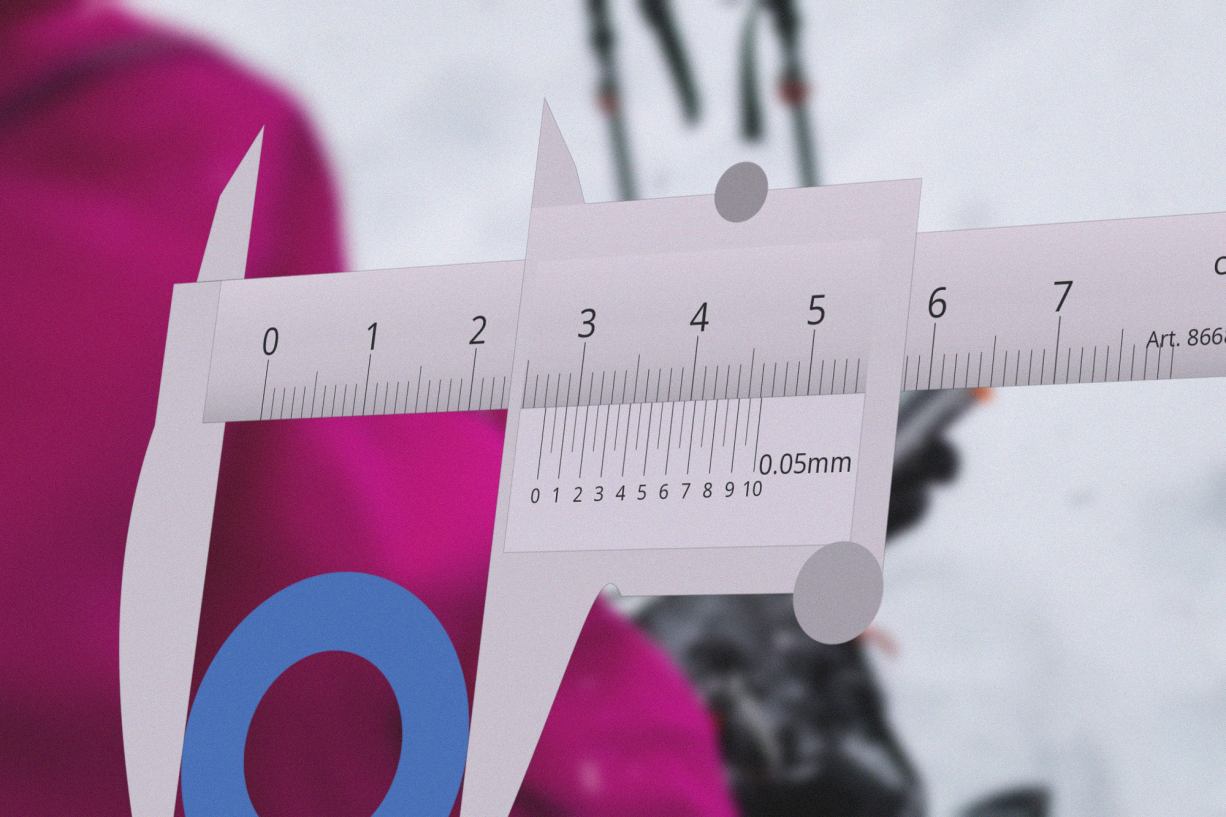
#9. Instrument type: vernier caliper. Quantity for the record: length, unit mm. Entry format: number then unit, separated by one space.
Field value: 27.1 mm
